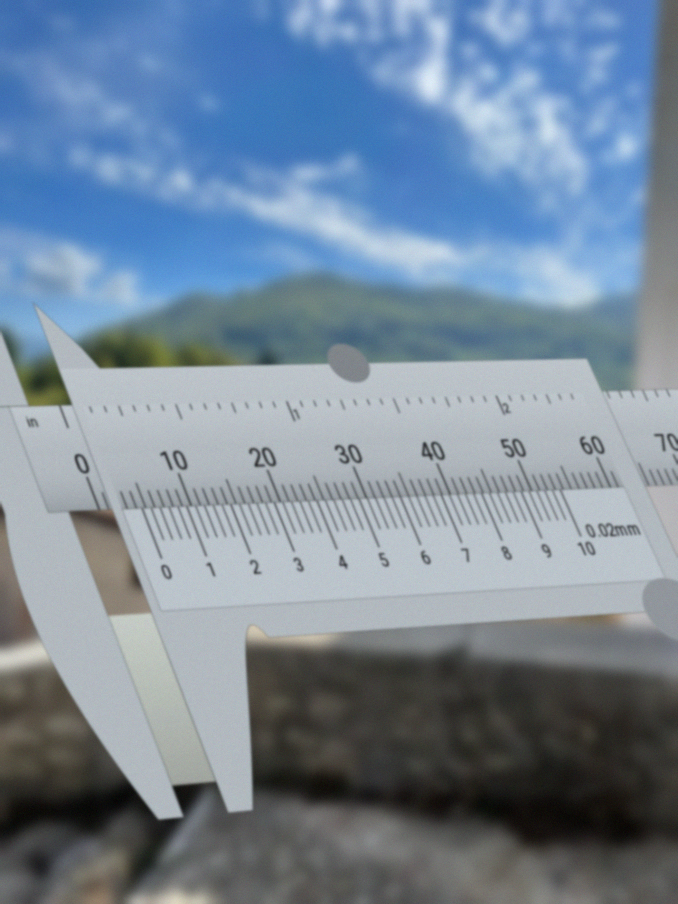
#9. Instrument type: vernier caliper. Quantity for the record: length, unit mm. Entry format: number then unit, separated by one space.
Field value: 4.6 mm
